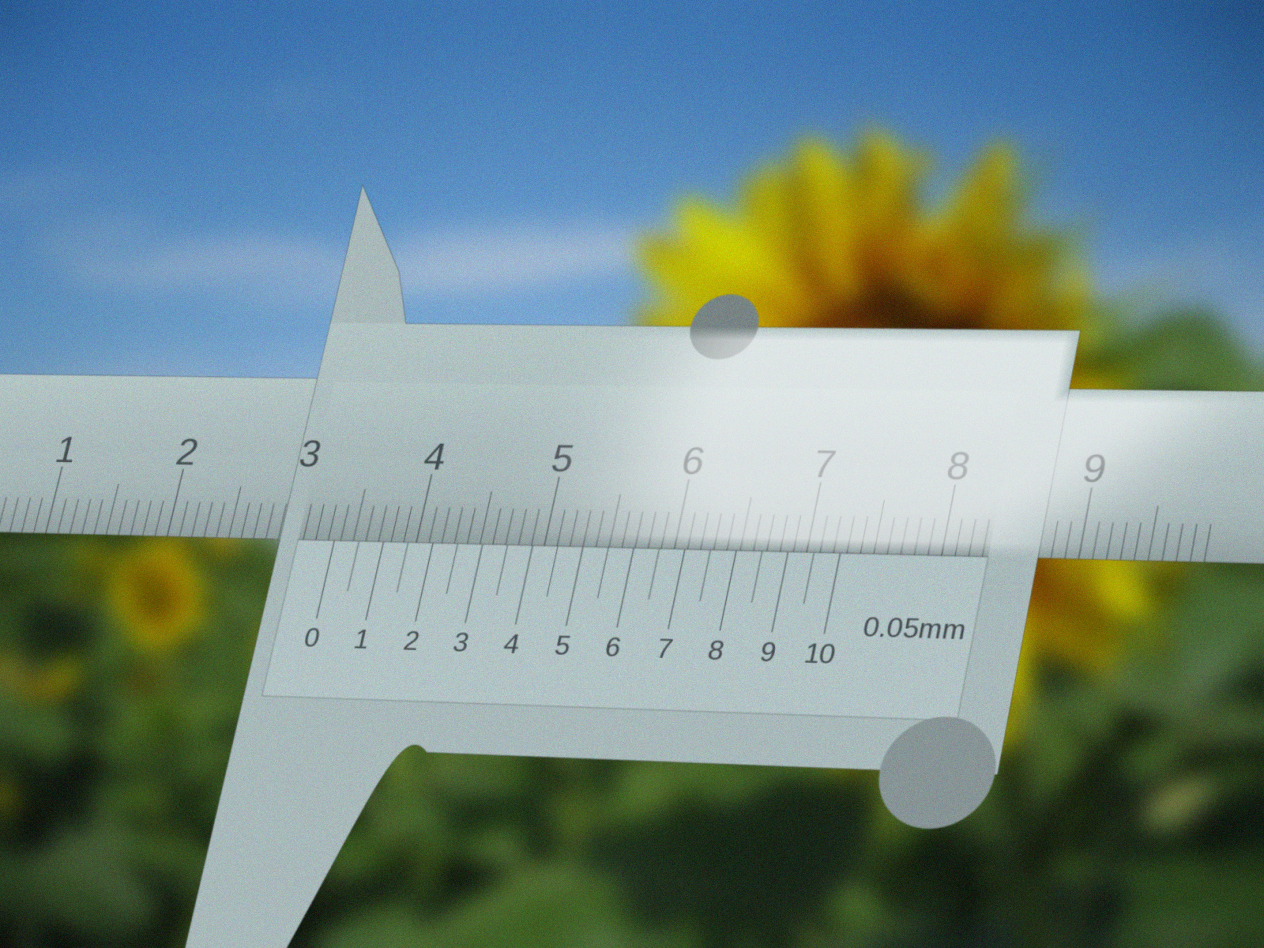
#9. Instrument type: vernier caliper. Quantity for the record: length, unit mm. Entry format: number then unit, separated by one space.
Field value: 33.5 mm
